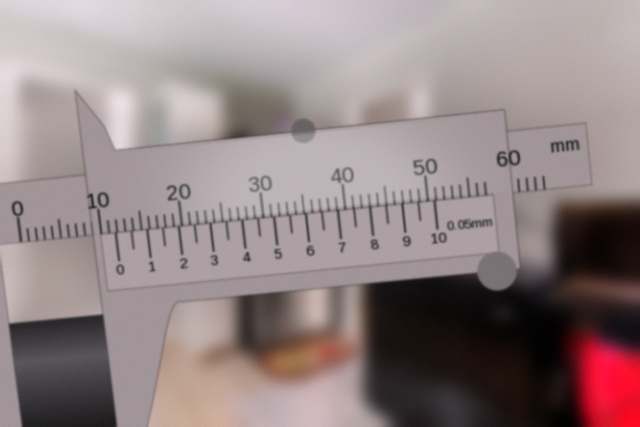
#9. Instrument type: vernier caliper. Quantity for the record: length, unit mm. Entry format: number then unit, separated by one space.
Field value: 11.8 mm
